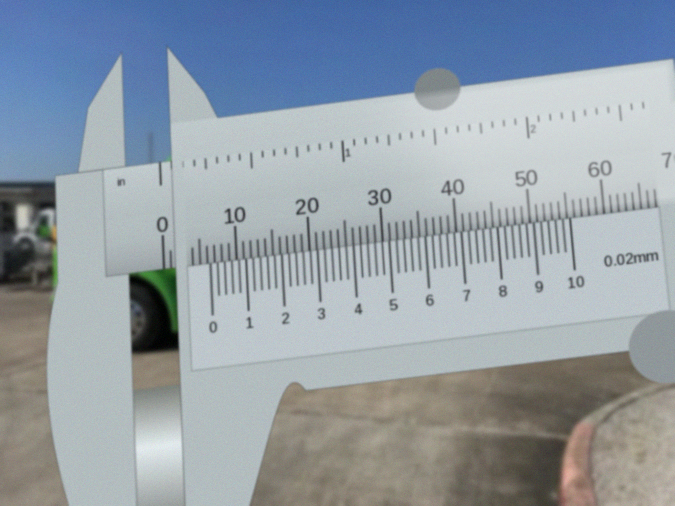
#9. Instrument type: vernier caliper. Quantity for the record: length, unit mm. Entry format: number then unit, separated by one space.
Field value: 6.4 mm
